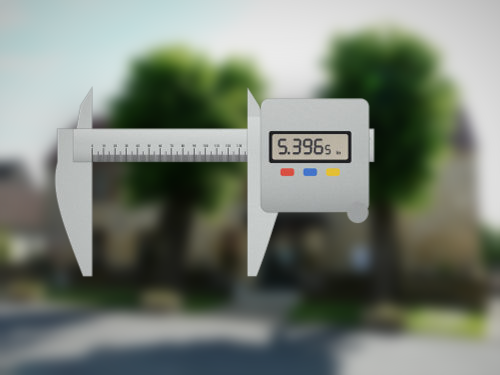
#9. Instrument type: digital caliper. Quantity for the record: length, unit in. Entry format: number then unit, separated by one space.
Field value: 5.3965 in
